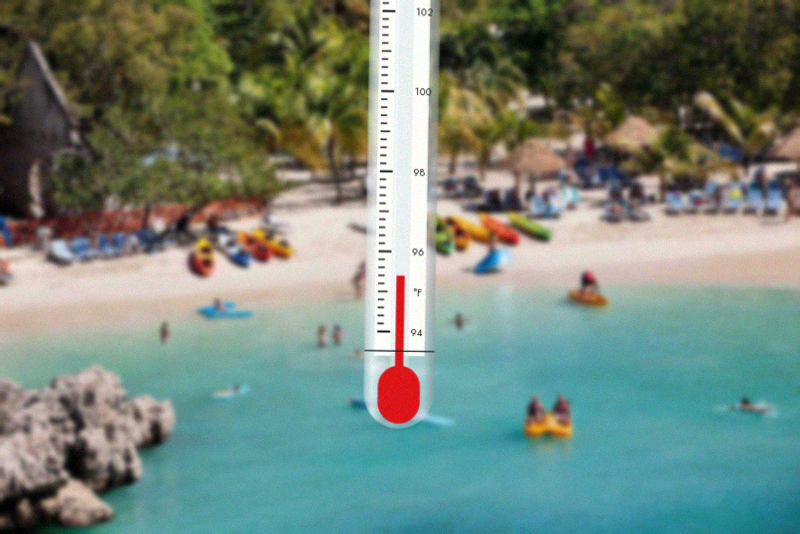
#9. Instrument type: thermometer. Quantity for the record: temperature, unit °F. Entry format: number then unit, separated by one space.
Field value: 95.4 °F
